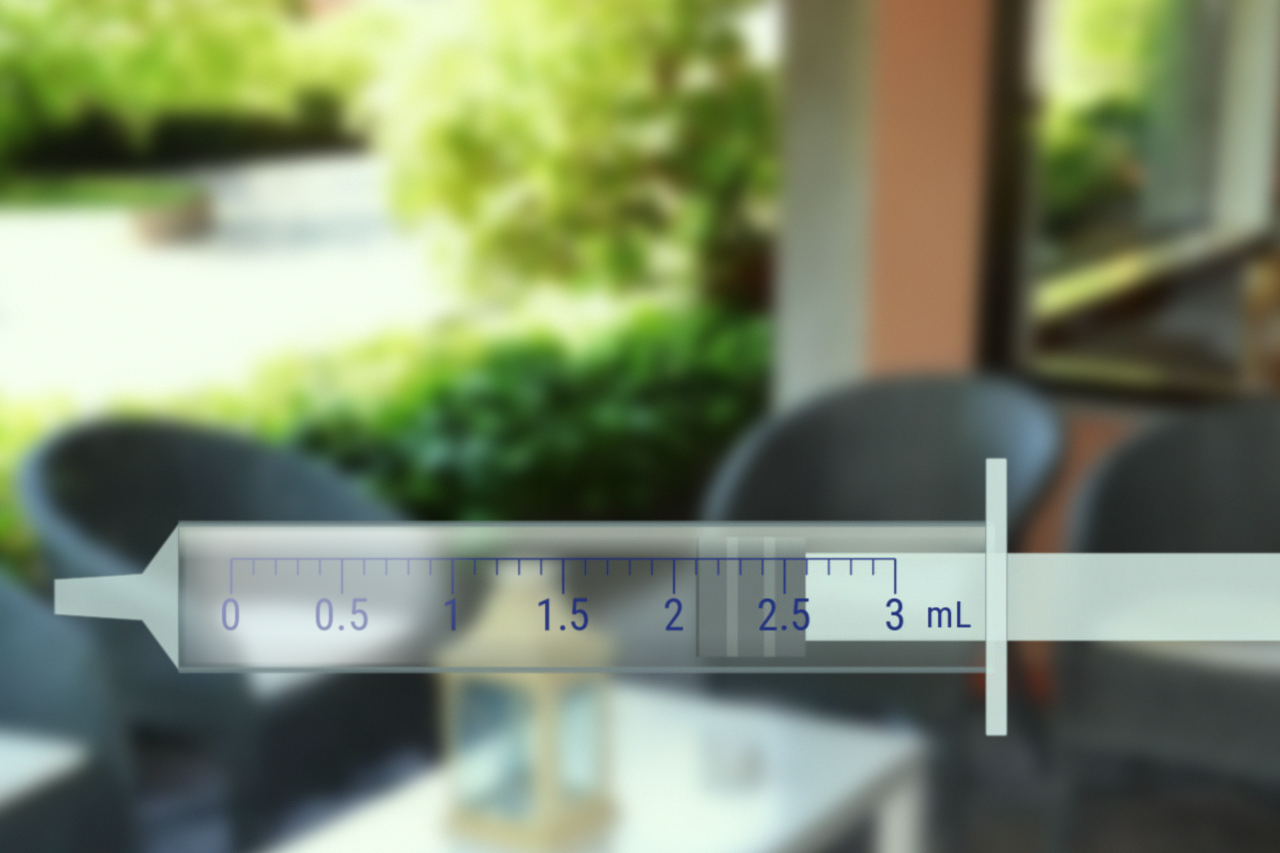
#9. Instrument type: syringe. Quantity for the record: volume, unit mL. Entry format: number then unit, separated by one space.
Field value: 2.1 mL
